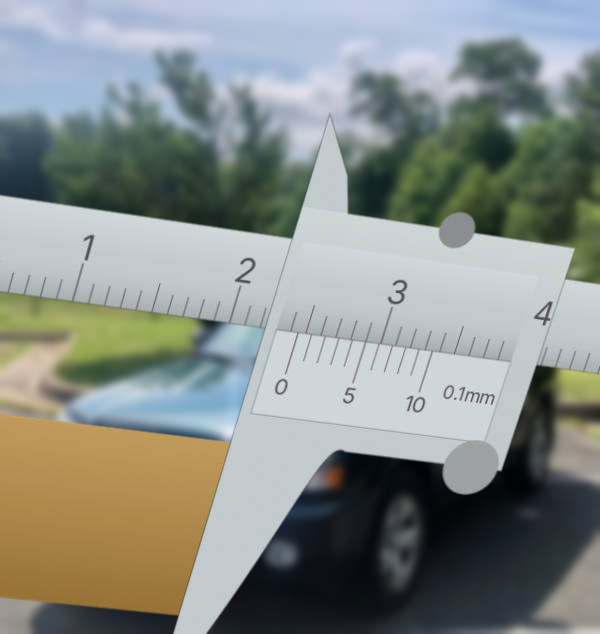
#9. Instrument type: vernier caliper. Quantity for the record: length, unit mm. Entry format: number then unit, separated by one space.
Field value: 24.5 mm
